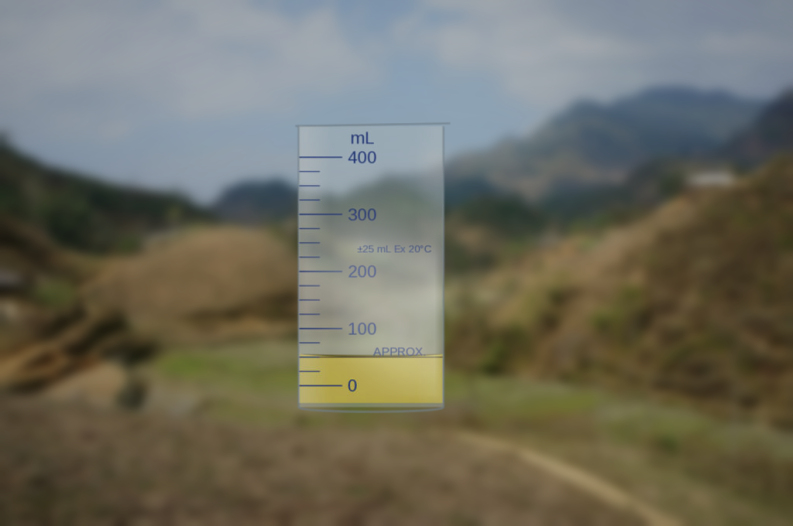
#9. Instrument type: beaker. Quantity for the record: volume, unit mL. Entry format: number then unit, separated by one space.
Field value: 50 mL
